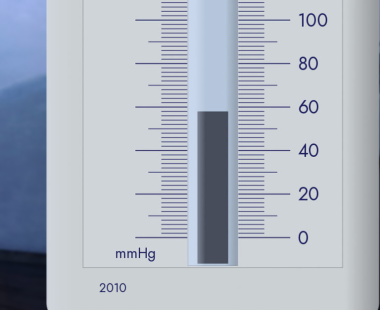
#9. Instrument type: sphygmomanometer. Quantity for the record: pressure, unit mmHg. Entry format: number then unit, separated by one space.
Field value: 58 mmHg
